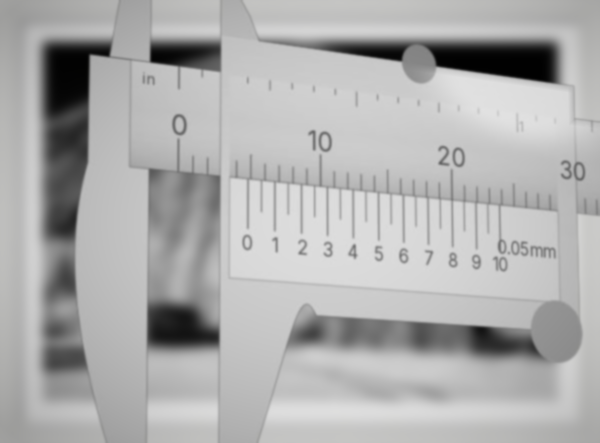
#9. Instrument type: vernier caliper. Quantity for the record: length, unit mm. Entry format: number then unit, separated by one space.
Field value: 4.8 mm
